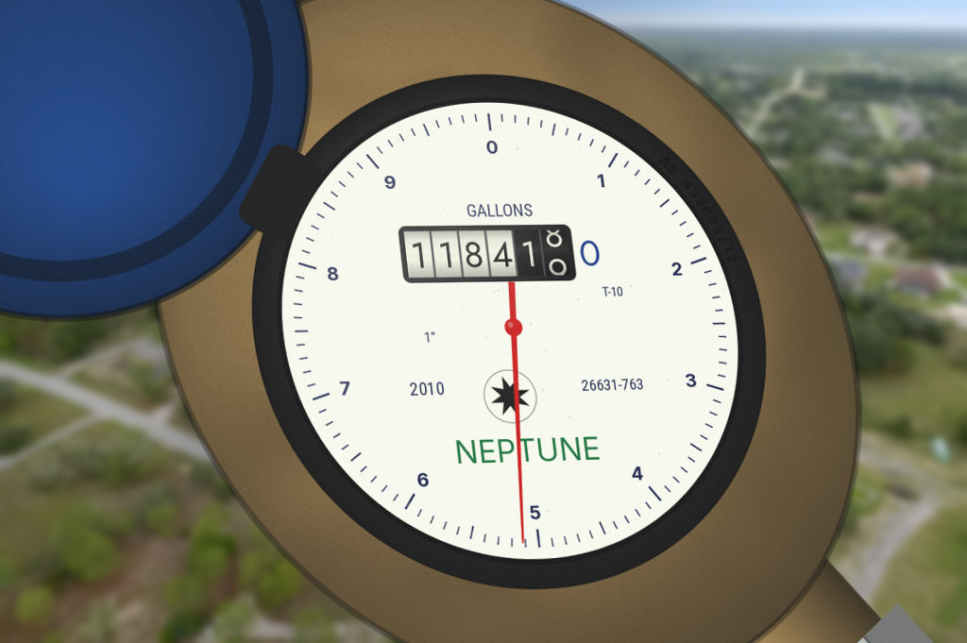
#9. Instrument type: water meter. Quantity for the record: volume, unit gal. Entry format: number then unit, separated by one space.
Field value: 1184185.1 gal
